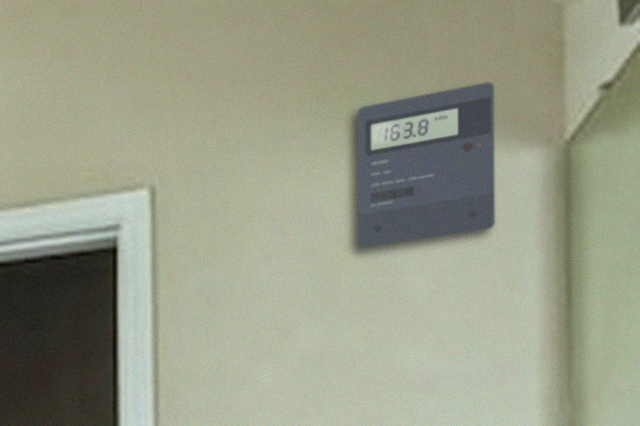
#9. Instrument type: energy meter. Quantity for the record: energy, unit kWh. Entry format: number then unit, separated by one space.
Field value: 163.8 kWh
